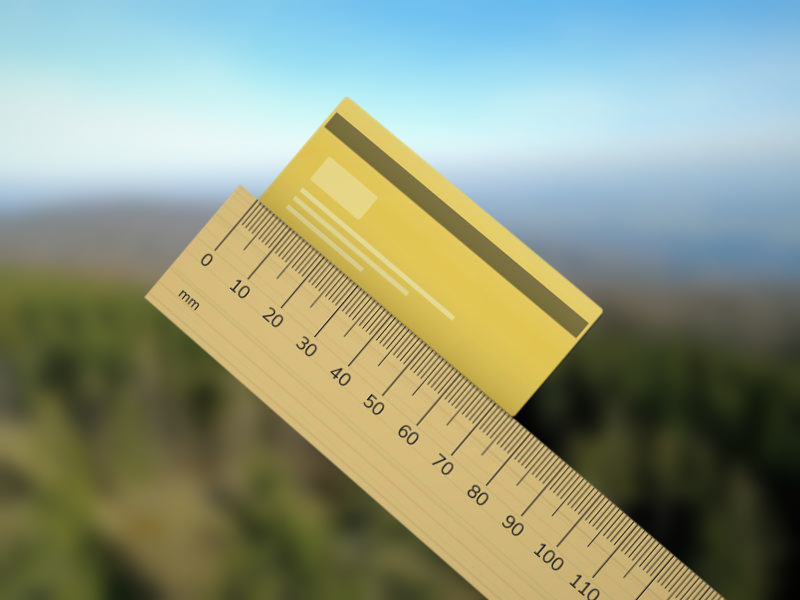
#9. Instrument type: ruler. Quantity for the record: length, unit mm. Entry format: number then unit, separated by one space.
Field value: 75 mm
